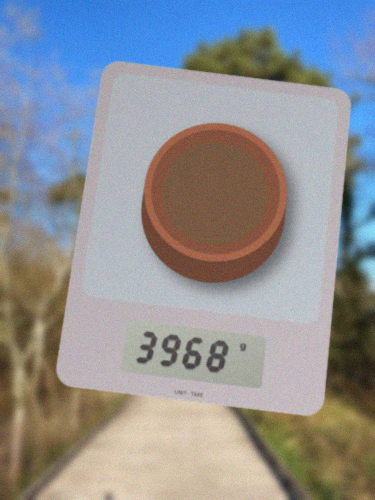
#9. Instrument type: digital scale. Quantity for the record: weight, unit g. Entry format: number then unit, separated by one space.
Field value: 3968 g
